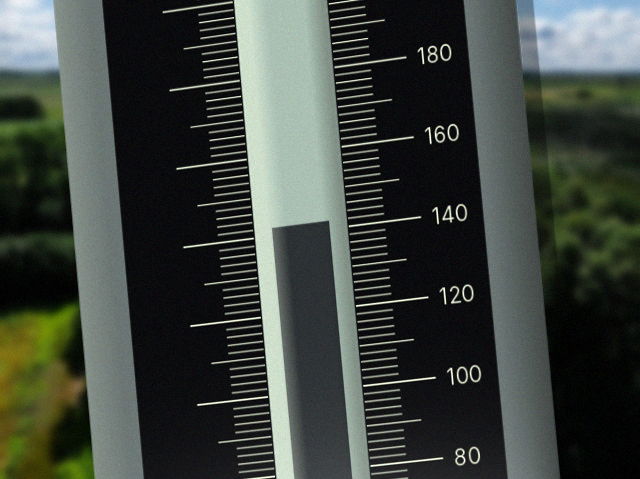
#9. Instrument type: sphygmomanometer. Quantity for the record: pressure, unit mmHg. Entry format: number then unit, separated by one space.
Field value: 142 mmHg
